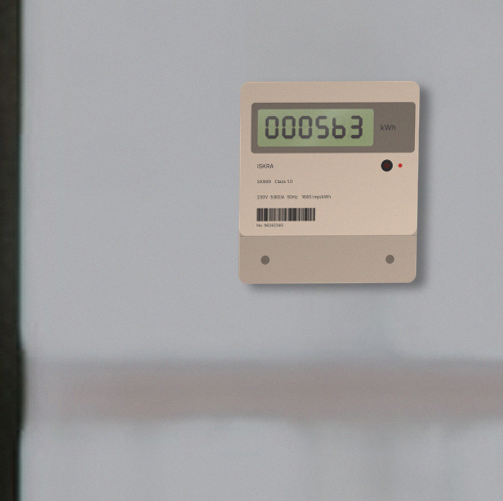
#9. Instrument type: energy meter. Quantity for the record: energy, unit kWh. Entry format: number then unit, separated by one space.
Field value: 563 kWh
